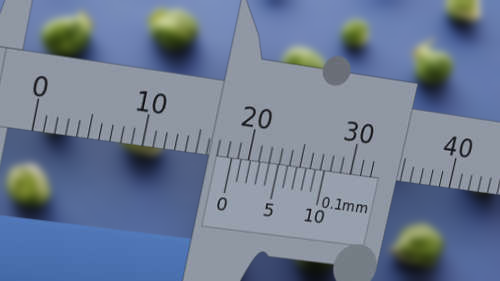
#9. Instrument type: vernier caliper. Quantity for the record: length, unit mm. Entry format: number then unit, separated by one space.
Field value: 18.4 mm
